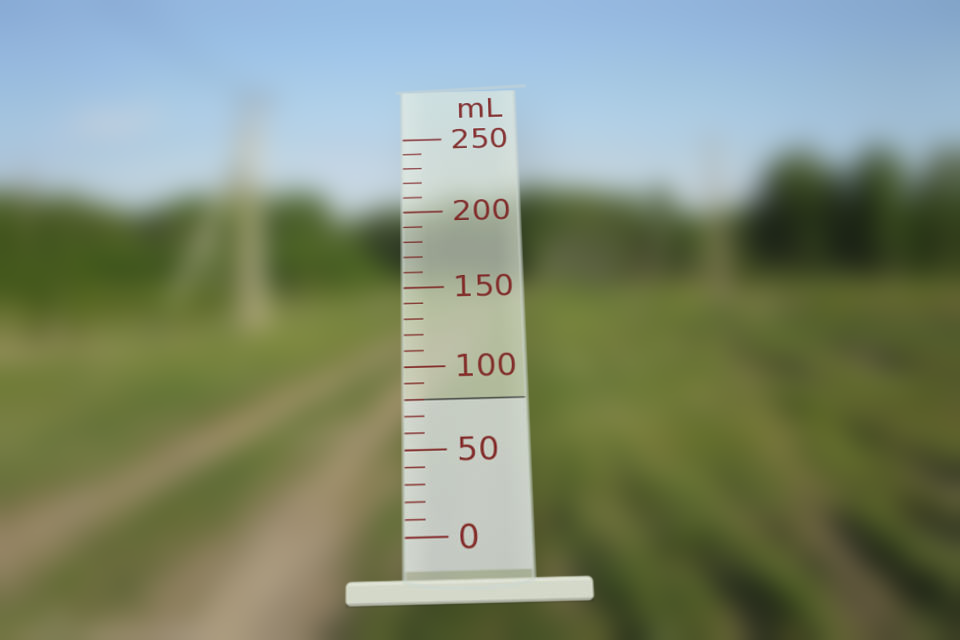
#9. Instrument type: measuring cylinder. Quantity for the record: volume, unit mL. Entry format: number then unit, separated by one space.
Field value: 80 mL
